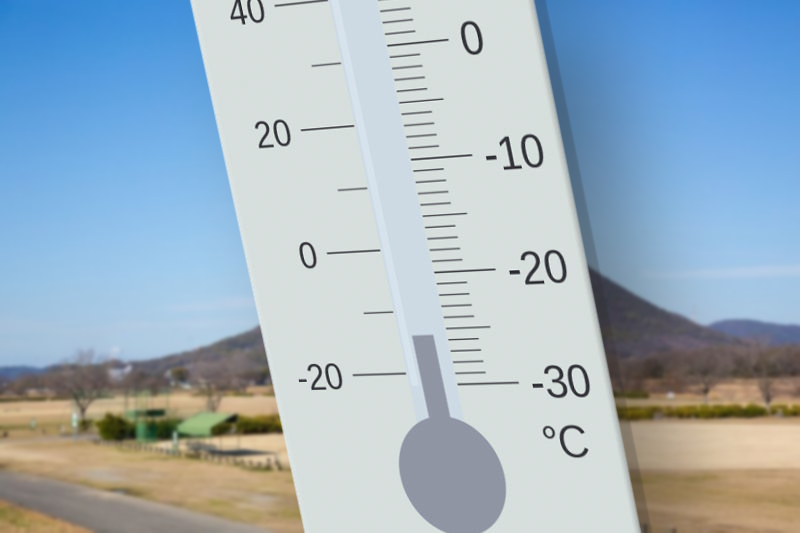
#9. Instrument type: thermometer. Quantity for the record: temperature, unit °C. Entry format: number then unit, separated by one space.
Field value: -25.5 °C
